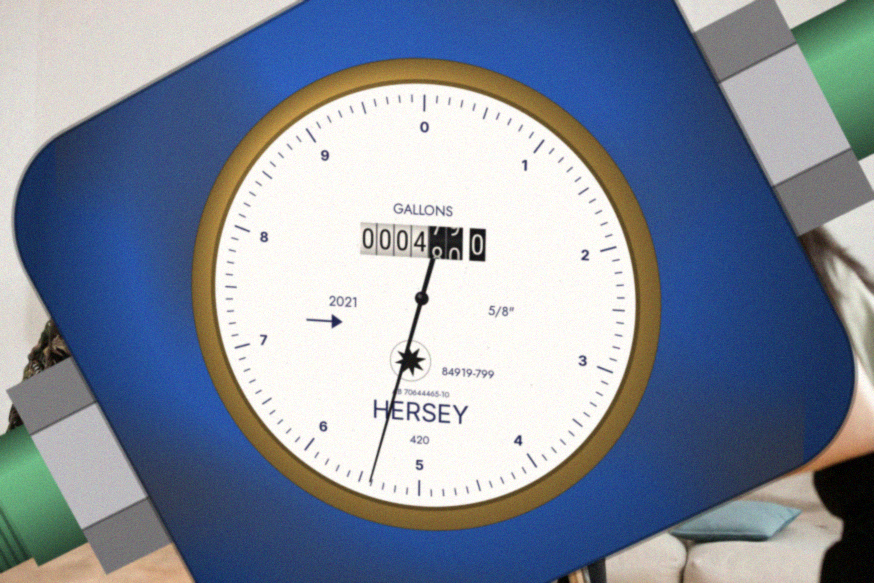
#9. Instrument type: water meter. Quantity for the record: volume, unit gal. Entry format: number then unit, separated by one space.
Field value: 4795.4 gal
